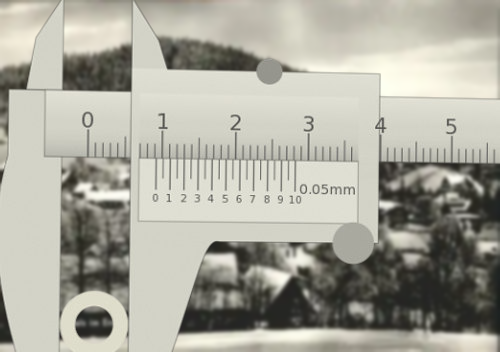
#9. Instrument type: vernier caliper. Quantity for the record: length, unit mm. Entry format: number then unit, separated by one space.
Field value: 9.2 mm
